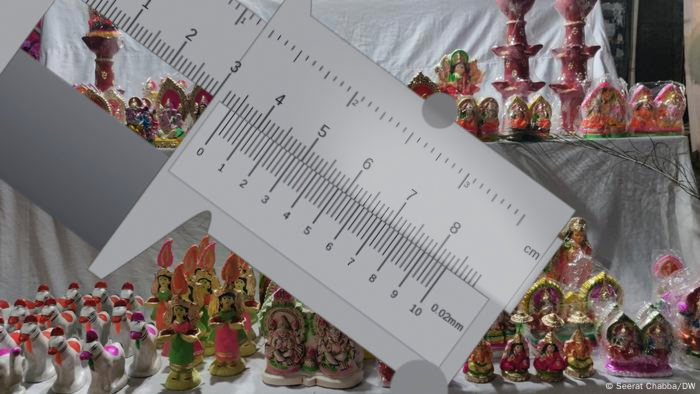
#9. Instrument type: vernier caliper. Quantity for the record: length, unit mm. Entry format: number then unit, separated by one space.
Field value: 34.0 mm
